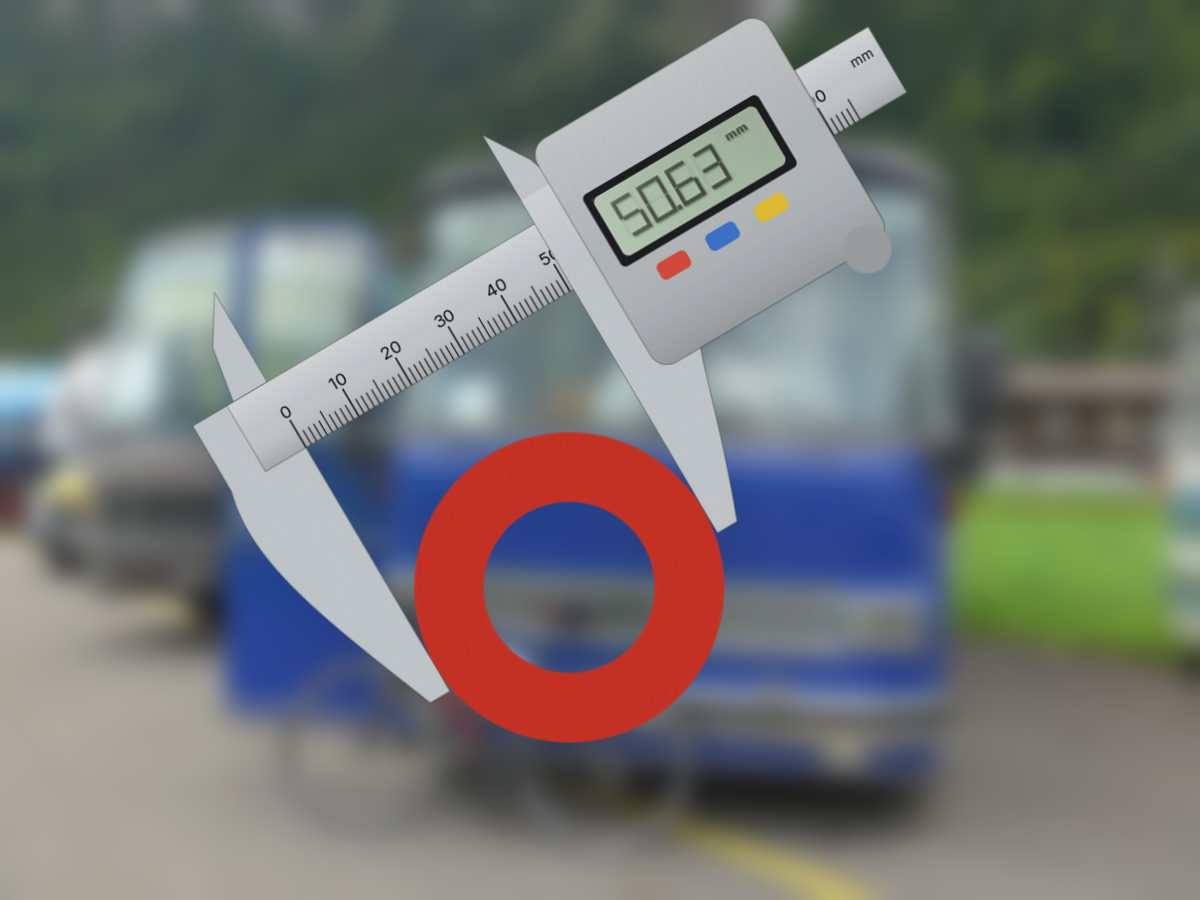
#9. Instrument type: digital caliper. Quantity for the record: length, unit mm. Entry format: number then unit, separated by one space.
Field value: 50.63 mm
